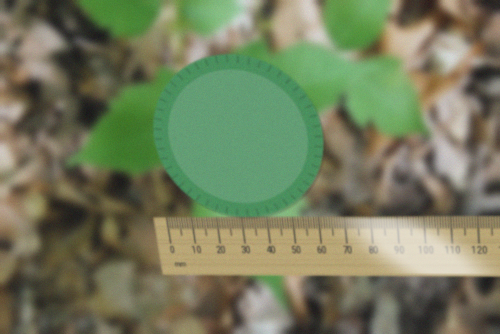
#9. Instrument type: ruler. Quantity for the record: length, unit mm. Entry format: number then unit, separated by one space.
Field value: 65 mm
